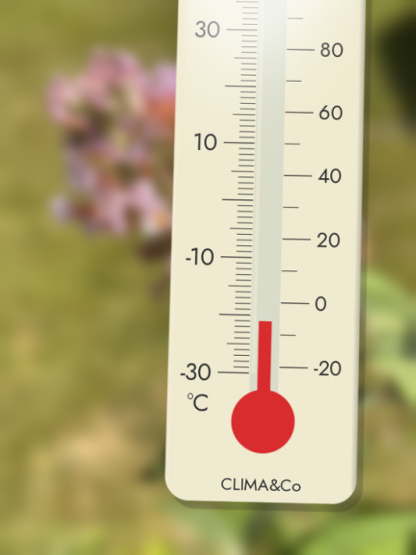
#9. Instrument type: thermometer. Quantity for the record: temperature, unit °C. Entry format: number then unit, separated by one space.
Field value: -21 °C
